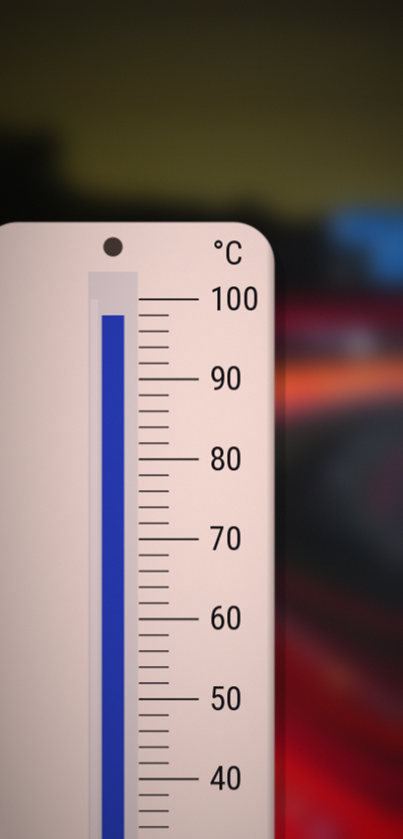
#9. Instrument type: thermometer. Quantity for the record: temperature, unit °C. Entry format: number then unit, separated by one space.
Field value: 98 °C
